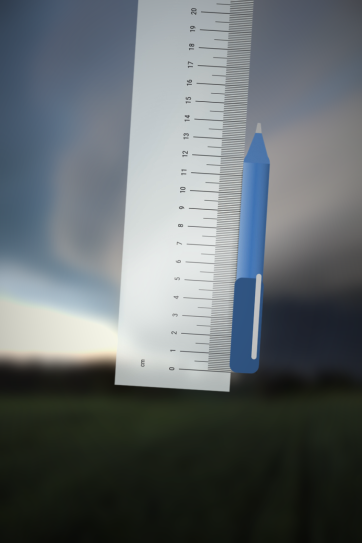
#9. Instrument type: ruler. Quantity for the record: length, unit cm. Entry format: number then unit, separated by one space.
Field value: 14 cm
